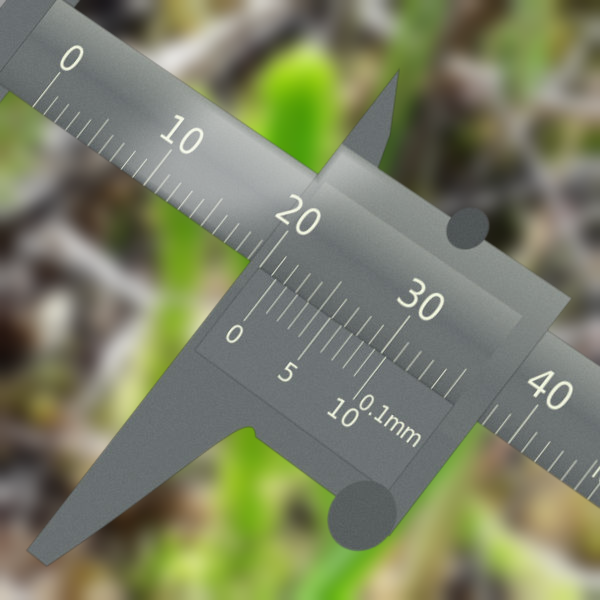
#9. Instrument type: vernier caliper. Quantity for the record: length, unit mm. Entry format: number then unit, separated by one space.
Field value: 21.4 mm
